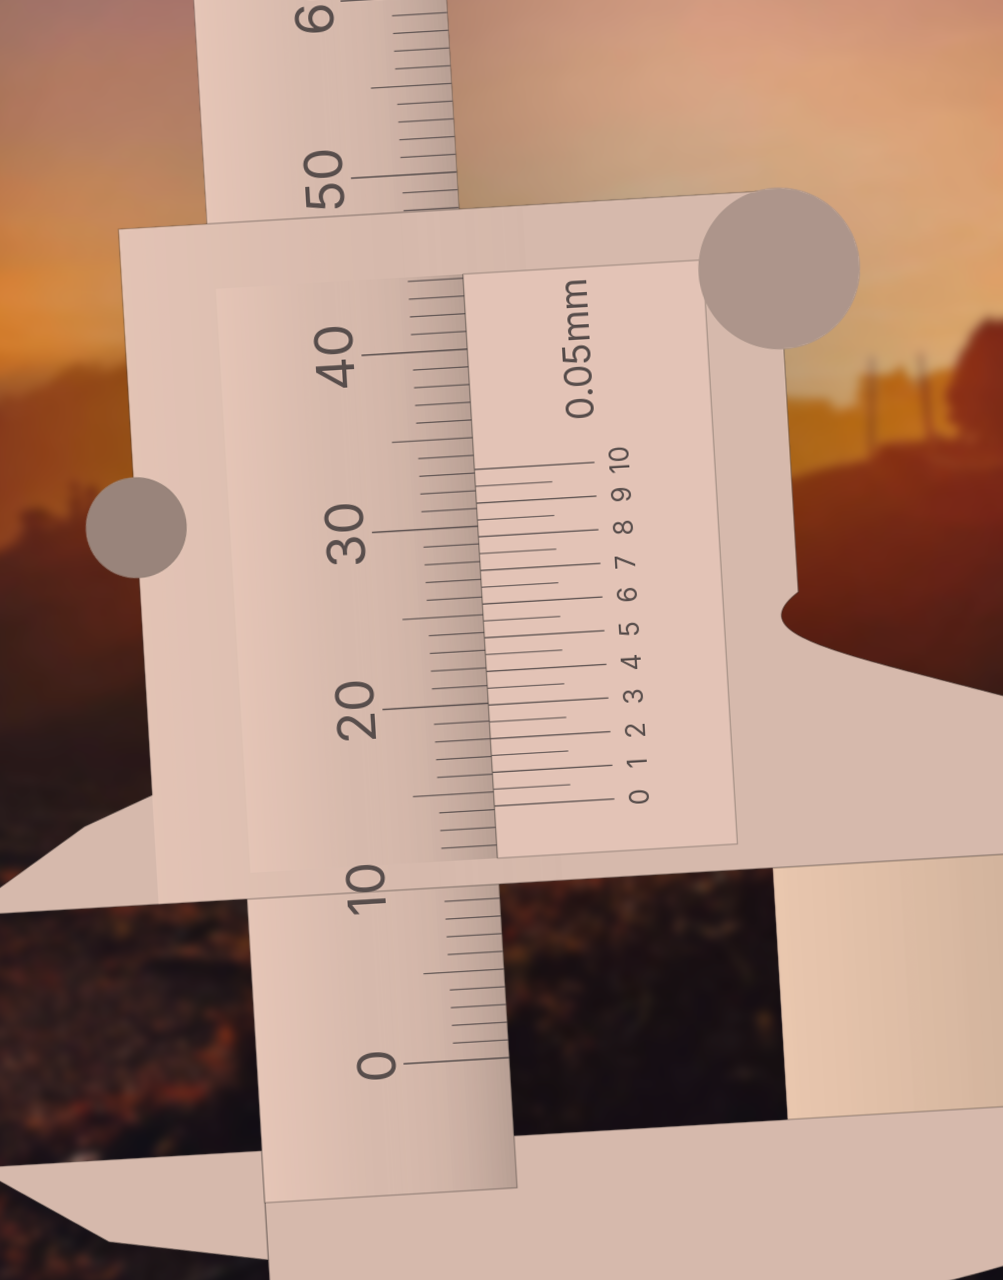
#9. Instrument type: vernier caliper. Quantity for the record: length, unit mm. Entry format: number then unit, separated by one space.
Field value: 14.2 mm
